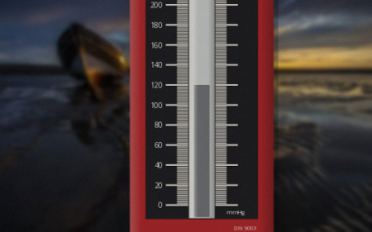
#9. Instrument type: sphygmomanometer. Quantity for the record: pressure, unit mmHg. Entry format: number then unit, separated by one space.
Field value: 120 mmHg
